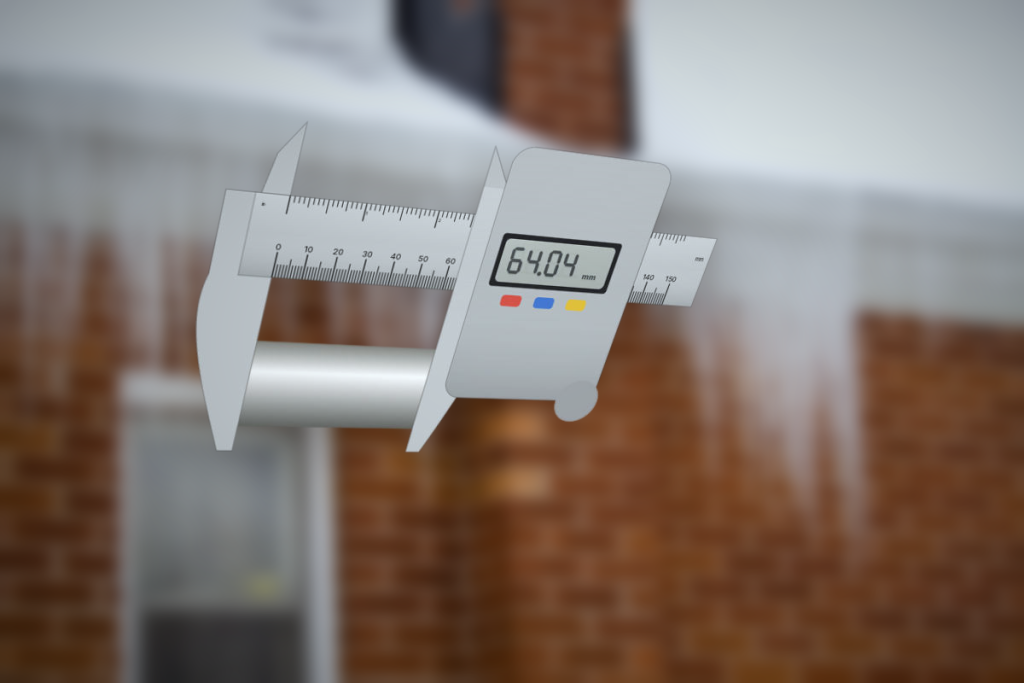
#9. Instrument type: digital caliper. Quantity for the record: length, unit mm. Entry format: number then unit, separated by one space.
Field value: 64.04 mm
